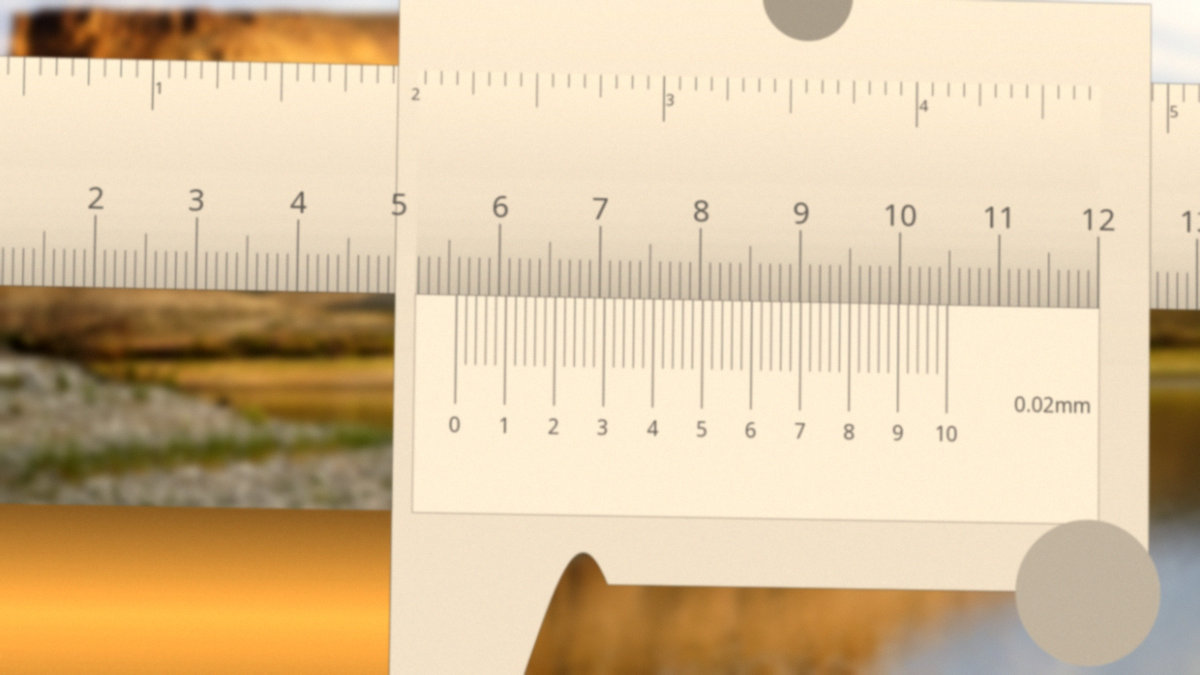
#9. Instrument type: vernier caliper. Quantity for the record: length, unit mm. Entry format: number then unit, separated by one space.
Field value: 55.8 mm
